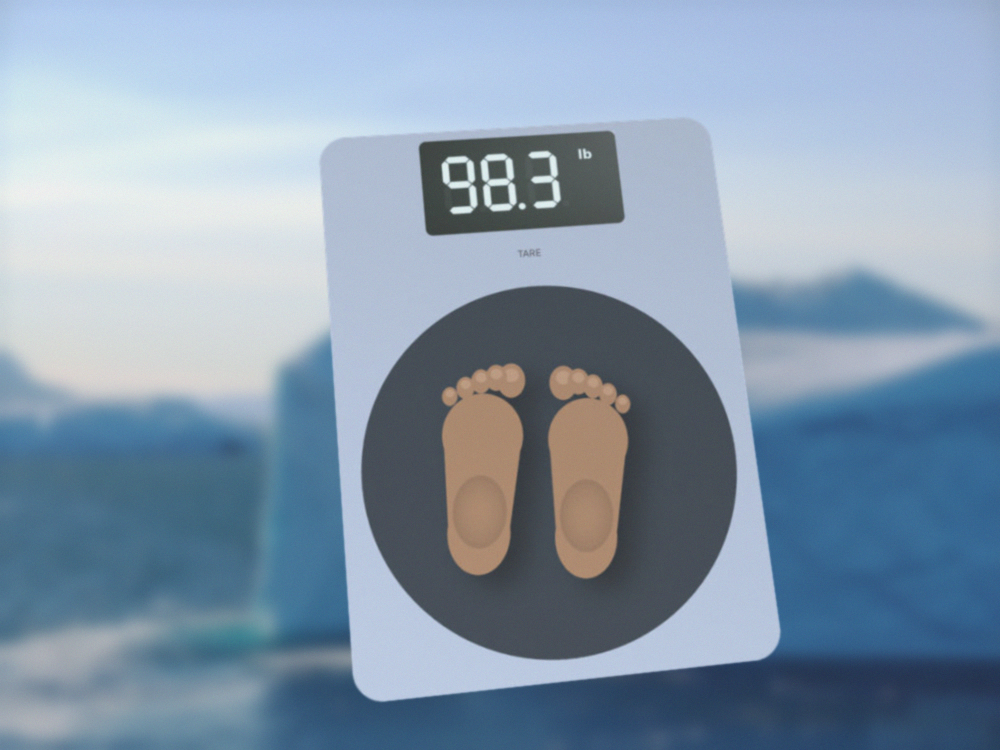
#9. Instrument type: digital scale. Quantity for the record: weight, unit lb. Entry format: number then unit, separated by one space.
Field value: 98.3 lb
